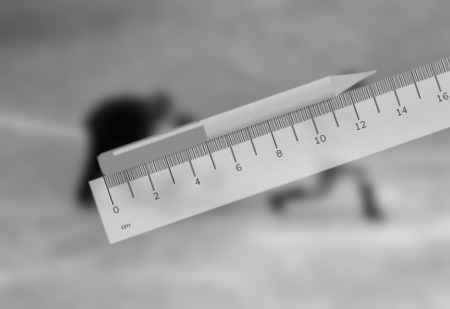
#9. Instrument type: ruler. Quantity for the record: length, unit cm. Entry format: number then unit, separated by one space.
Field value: 13.5 cm
